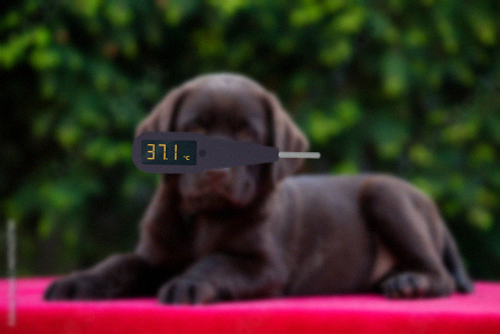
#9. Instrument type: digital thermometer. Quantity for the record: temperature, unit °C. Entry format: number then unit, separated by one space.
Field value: 37.1 °C
